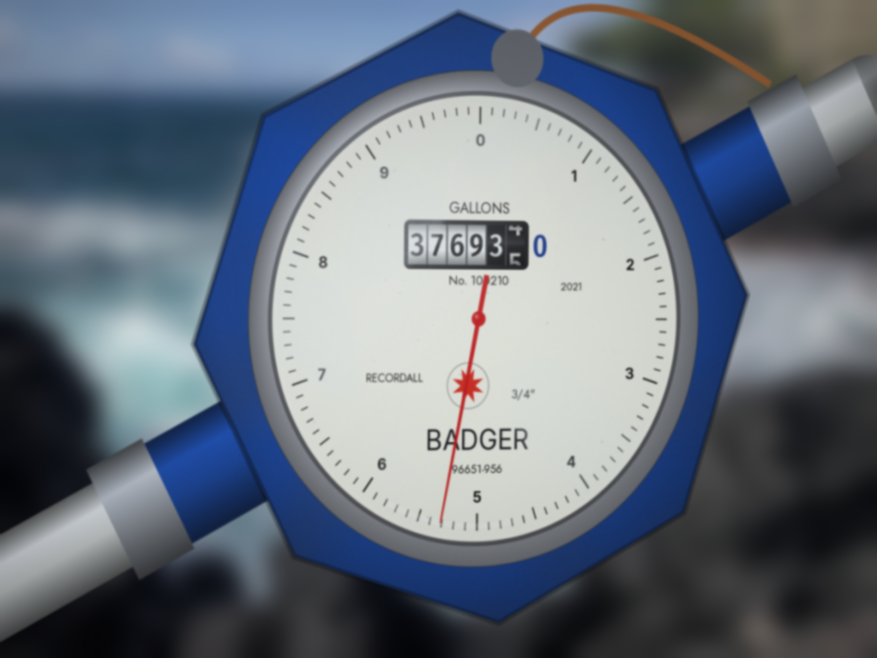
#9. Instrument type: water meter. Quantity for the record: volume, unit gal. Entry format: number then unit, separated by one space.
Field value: 3769345.3 gal
